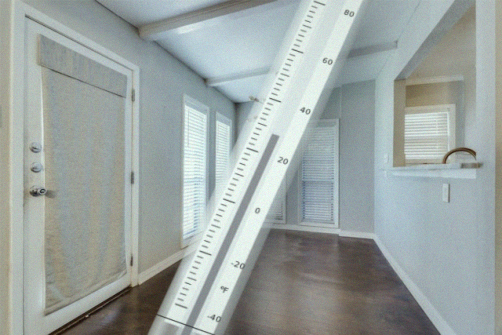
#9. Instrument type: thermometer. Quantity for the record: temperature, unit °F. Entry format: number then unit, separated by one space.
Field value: 28 °F
